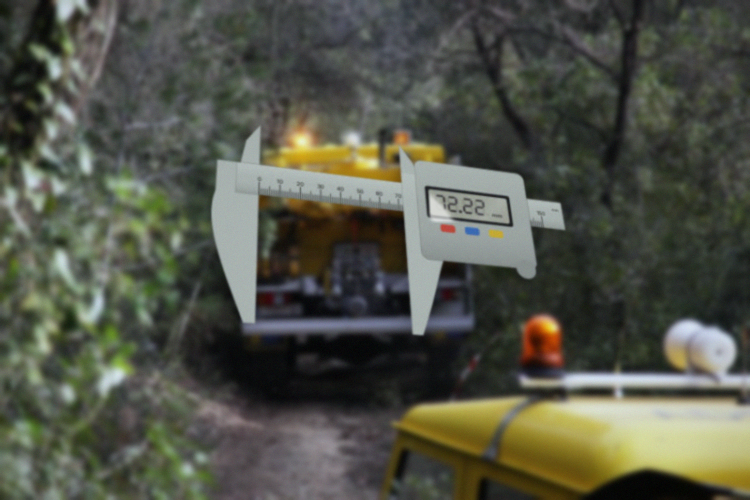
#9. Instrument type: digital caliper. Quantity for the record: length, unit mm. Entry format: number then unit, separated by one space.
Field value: 72.22 mm
